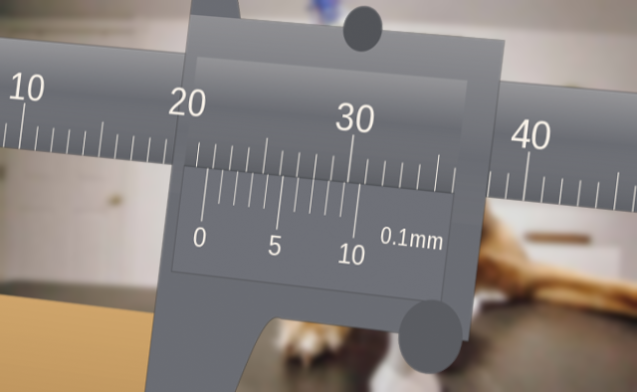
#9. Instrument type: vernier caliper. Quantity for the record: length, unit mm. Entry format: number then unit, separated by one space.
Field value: 21.7 mm
